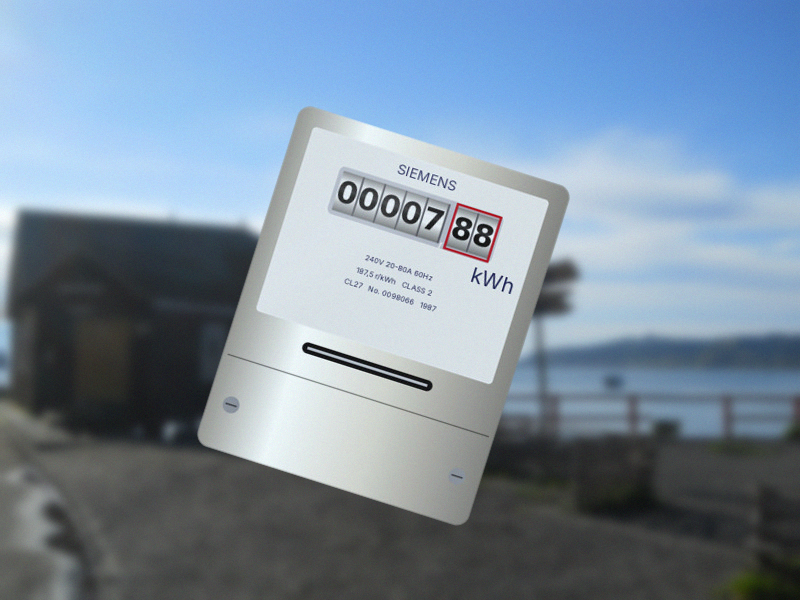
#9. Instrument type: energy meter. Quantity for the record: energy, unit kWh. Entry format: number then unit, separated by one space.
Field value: 7.88 kWh
